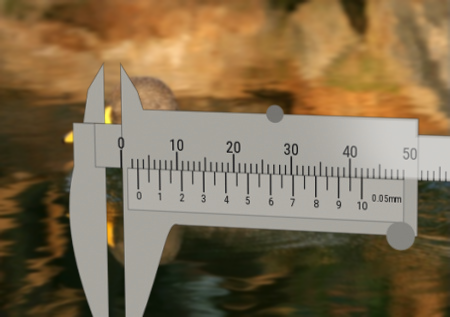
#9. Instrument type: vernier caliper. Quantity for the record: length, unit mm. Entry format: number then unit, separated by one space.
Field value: 3.0 mm
